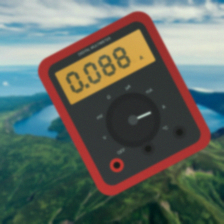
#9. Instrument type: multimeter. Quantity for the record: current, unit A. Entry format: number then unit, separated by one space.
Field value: 0.088 A
